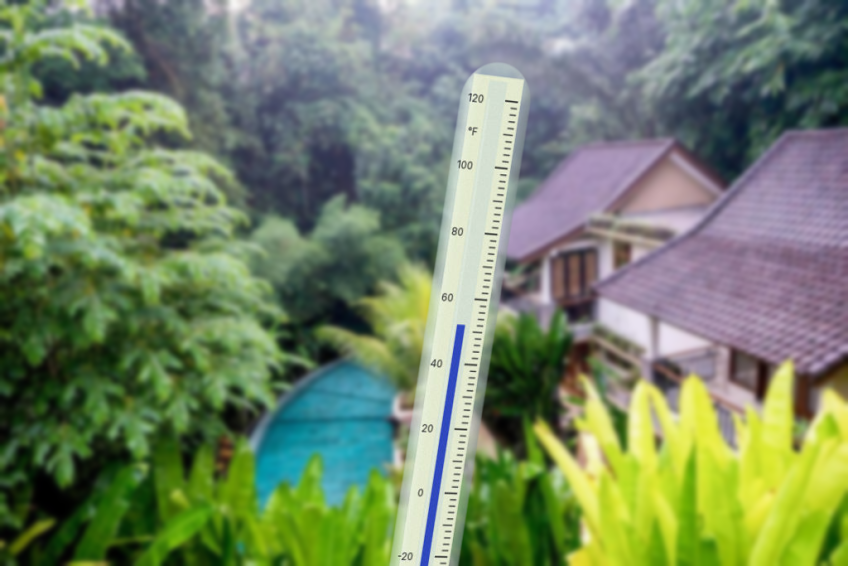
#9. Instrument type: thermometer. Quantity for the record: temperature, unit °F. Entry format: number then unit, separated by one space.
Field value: 52 °F
